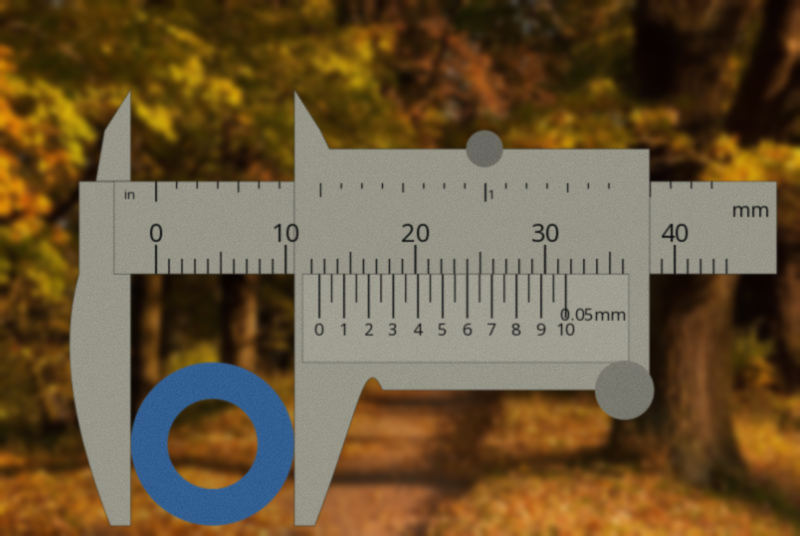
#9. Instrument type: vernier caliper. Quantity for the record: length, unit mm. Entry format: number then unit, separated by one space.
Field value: 12.6 mm
